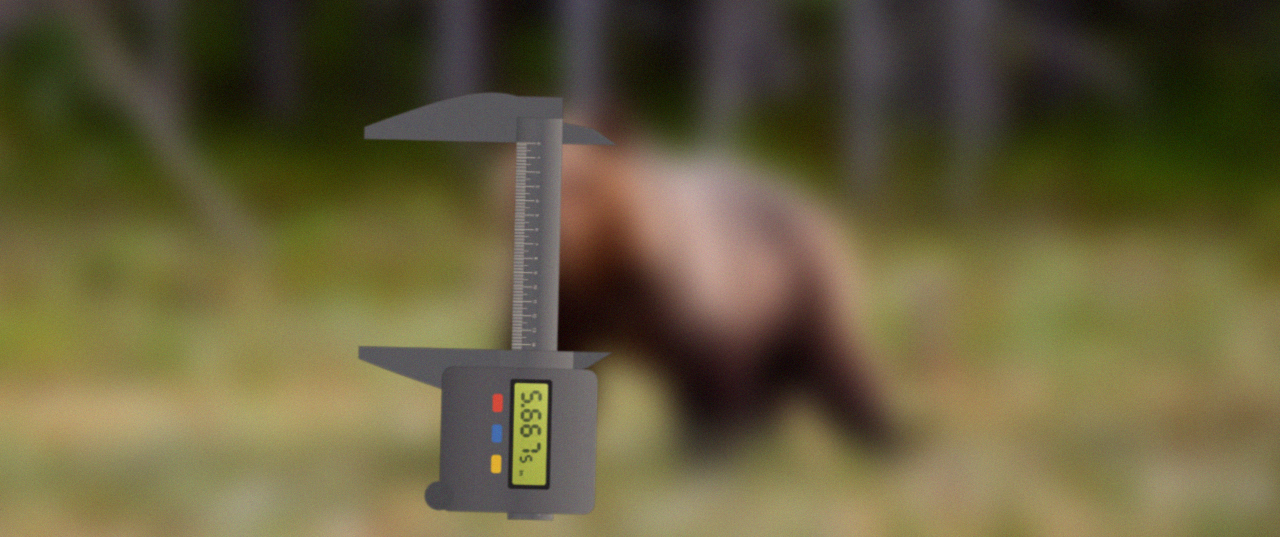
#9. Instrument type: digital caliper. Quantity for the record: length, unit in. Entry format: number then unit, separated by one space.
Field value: 5.6675 in
